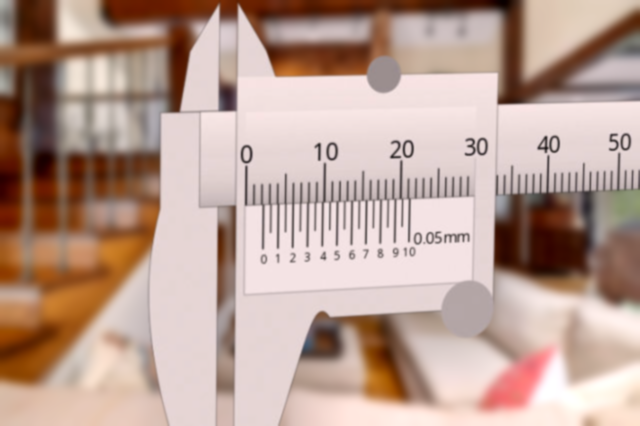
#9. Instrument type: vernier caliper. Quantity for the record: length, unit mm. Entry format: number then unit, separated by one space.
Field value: 2.2 mm
